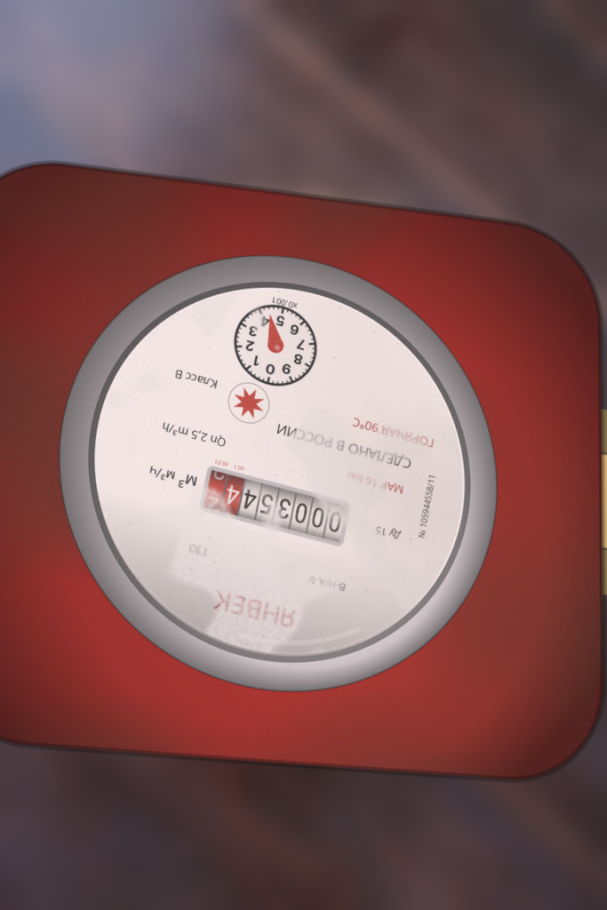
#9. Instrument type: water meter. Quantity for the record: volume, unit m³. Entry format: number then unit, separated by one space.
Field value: 354.424 m³
